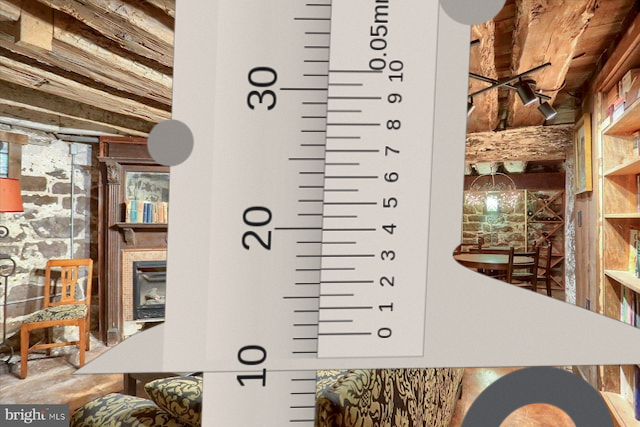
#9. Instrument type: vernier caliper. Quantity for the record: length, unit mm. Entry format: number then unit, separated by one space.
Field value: 12.3 mm
